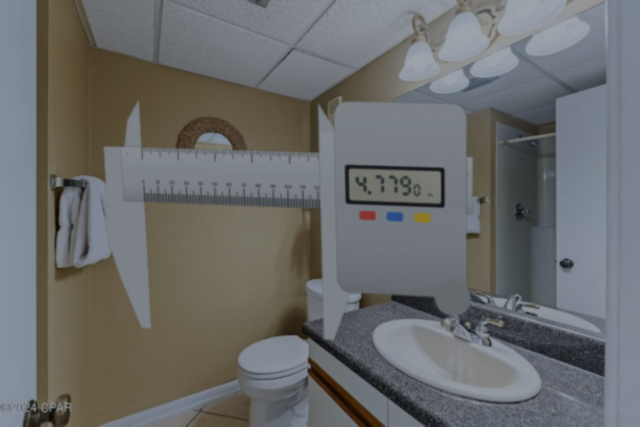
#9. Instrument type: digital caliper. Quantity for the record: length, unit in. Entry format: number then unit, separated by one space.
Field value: 4.7790 in
